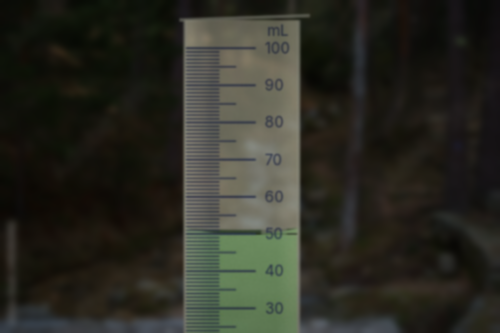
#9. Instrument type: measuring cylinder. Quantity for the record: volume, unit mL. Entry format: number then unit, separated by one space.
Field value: 50 mL
